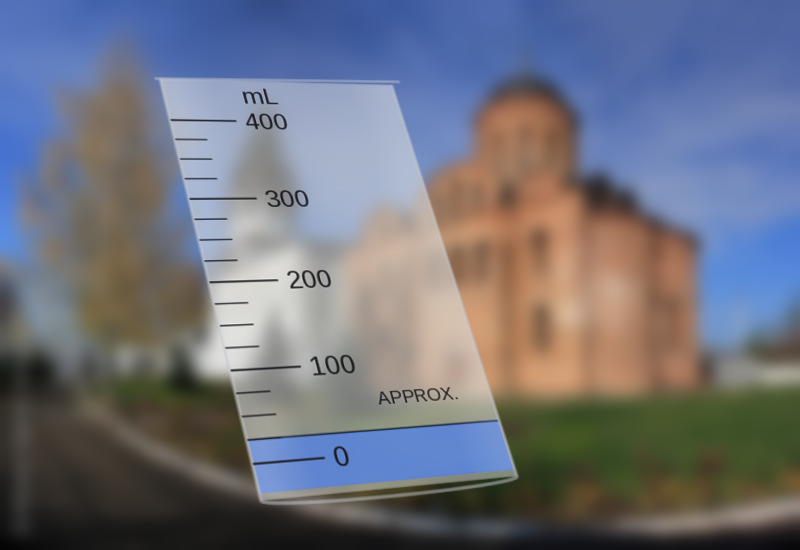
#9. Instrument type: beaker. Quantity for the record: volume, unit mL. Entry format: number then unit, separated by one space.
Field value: 25 mL
